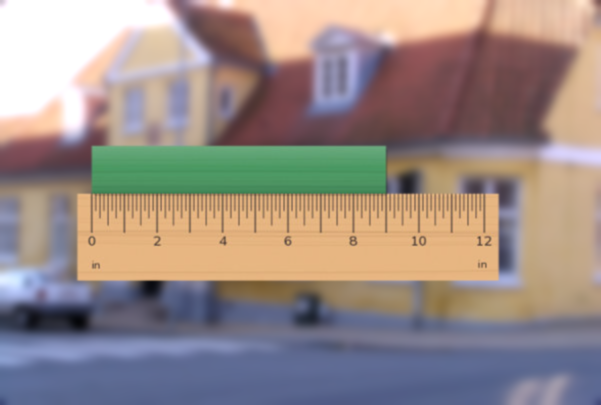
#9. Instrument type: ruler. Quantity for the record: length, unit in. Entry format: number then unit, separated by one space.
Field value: 9 in
